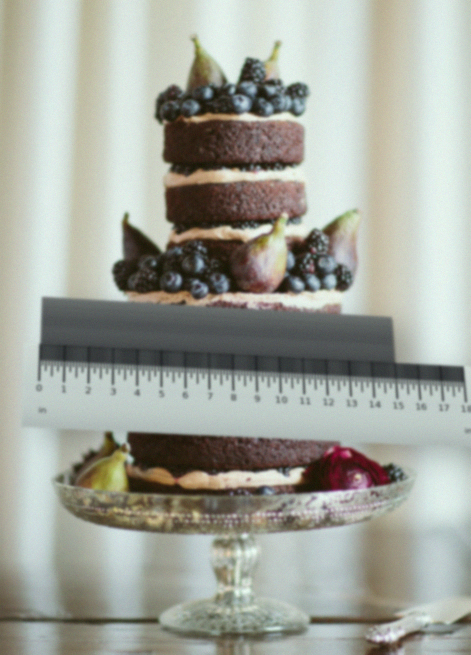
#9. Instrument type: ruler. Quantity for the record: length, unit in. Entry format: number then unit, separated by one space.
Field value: 15 in
